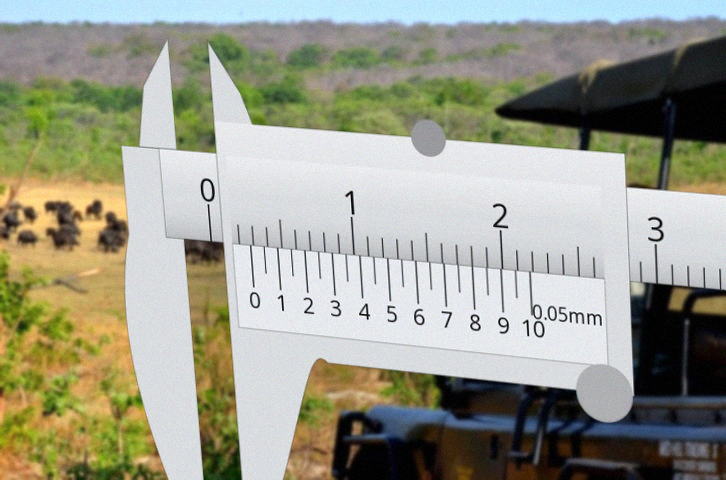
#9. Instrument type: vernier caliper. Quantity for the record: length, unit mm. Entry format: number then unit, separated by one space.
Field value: 2.8 mm
